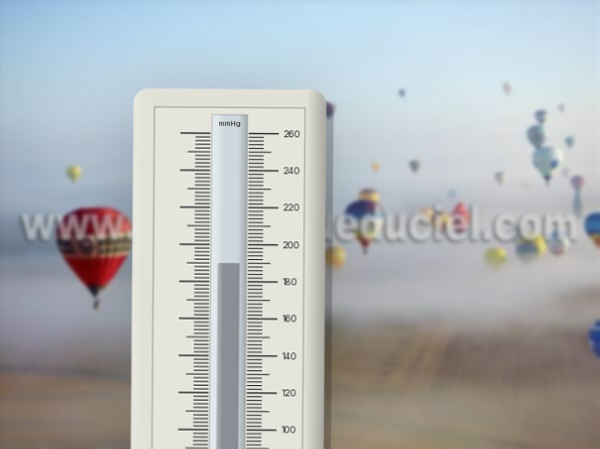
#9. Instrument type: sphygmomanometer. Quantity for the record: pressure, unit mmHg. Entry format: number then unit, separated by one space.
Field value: 190 mmHg
